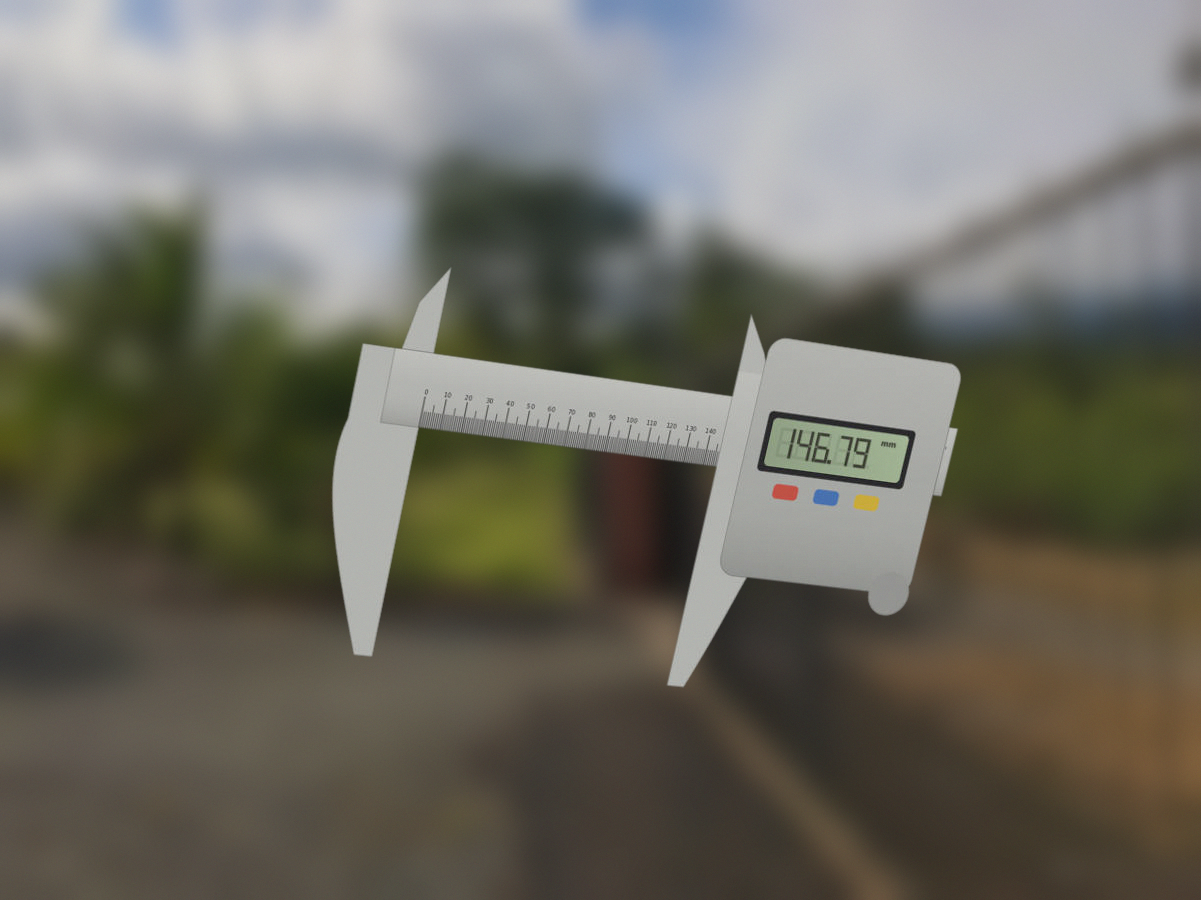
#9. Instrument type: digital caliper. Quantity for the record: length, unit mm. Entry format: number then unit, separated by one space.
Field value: 146.79 mm
